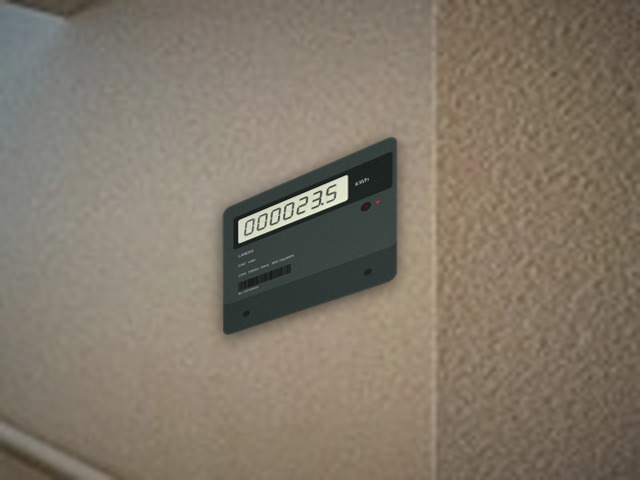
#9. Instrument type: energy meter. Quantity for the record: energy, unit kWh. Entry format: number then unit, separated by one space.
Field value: 23.5 kWh
